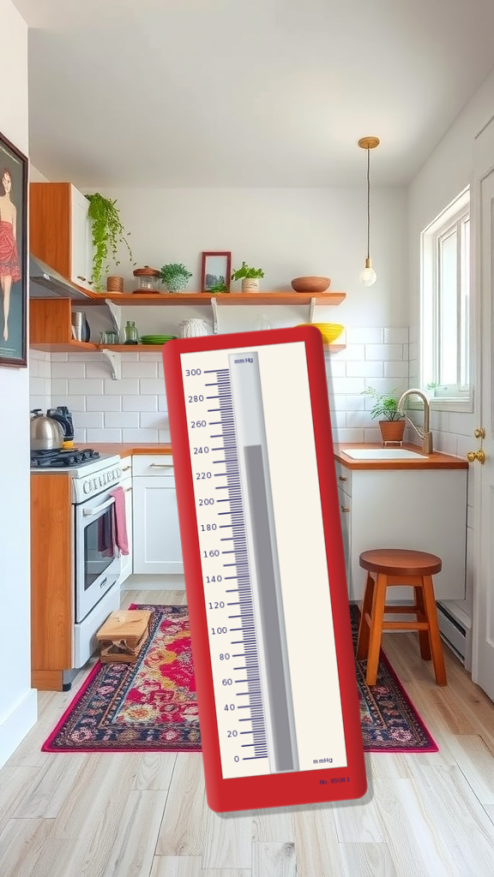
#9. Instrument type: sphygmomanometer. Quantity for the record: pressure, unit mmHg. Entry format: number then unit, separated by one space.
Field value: 240 mmHg
